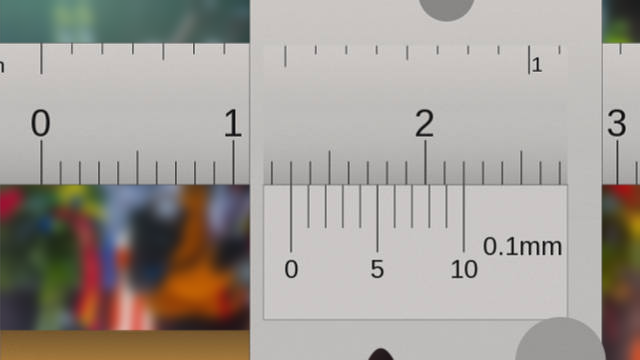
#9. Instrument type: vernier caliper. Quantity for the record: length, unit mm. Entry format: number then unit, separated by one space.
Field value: 13.0 mm
